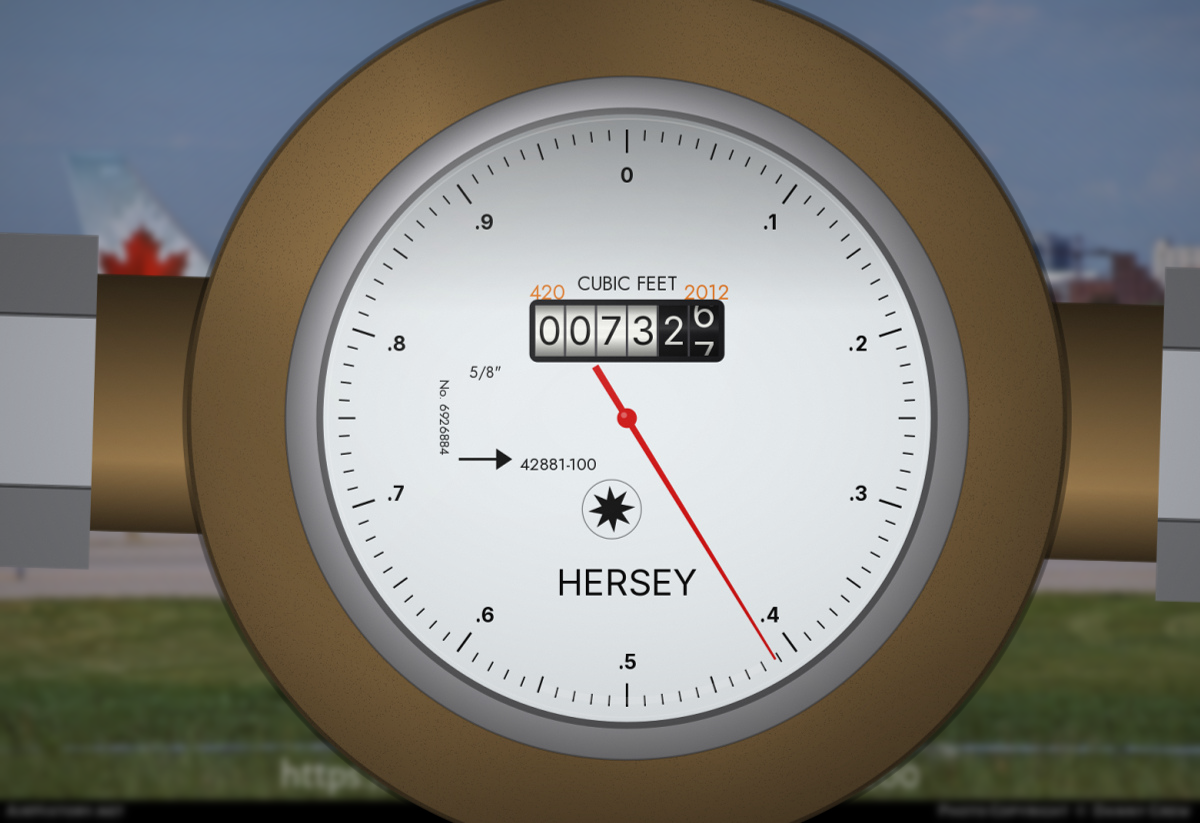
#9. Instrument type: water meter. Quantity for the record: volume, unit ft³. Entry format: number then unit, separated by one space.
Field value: 7326.41 ft³
